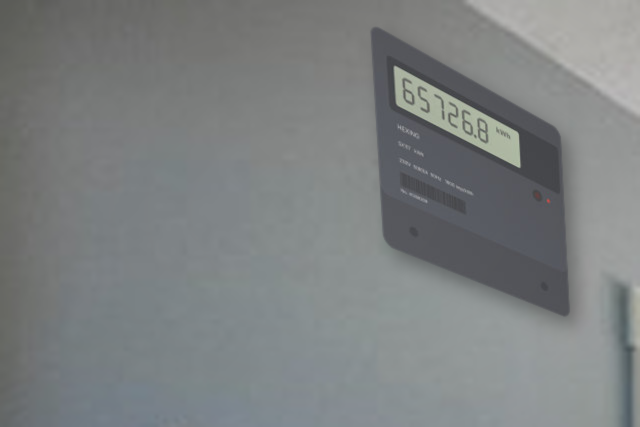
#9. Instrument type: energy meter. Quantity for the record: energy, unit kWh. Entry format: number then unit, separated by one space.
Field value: 65726.8 kWh
